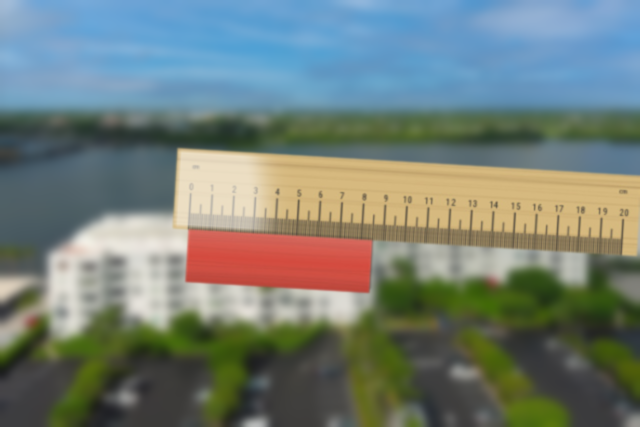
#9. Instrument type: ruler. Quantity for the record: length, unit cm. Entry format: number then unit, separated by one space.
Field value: 8.5 cm
